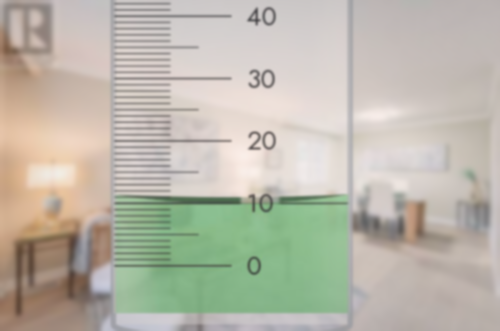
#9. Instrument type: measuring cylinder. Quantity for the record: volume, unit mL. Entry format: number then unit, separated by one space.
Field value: 10 mL
